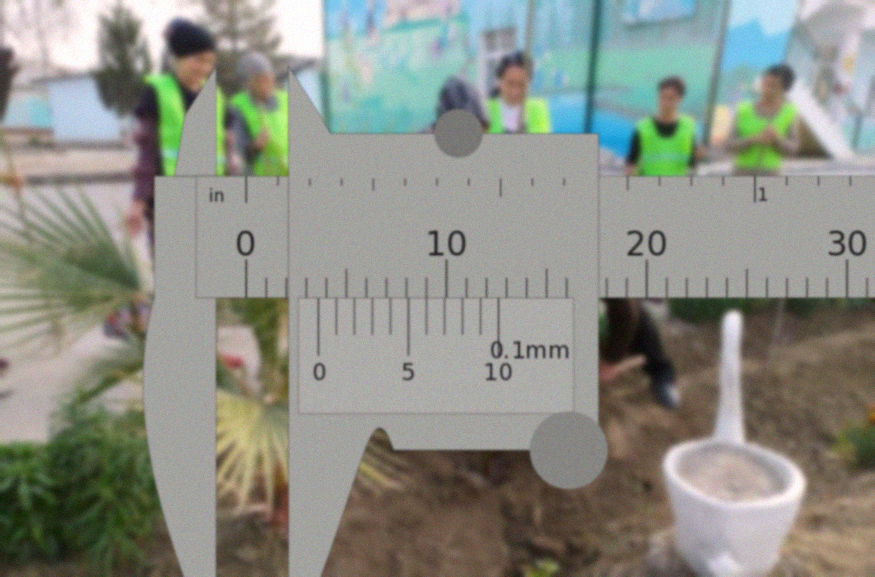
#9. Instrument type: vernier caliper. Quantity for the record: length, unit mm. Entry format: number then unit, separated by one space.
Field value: 3.6 mm
